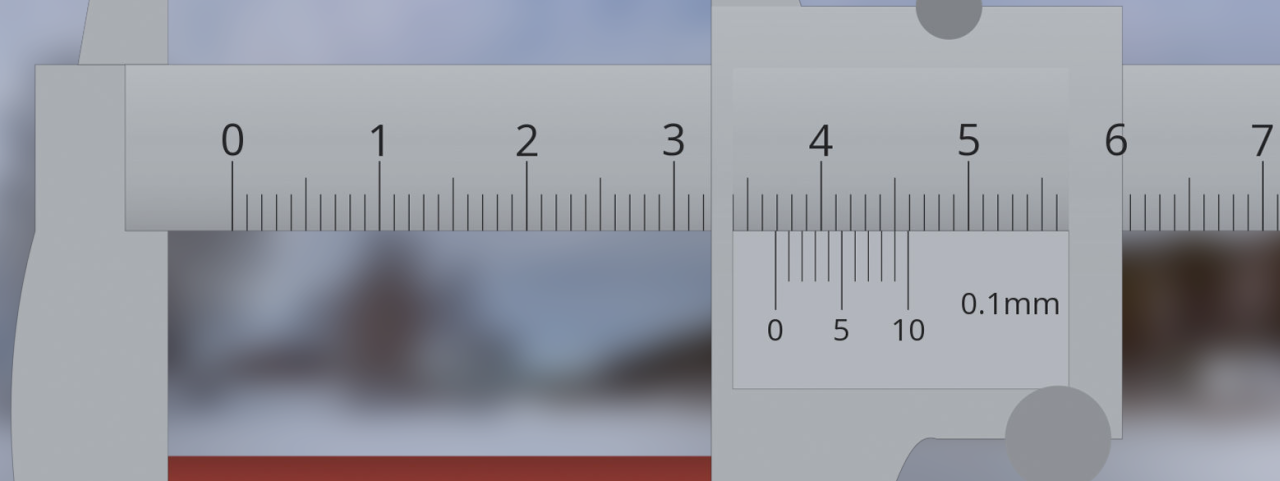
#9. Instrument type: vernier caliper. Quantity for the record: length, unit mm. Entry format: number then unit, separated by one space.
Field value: 36.9 mm
